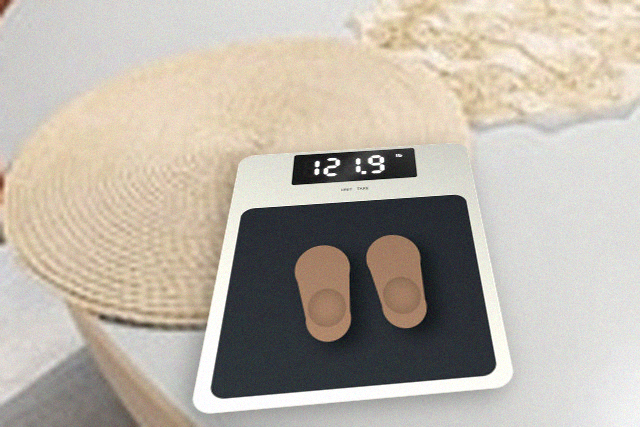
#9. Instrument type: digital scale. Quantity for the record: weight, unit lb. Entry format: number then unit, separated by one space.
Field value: 121.9 lb
